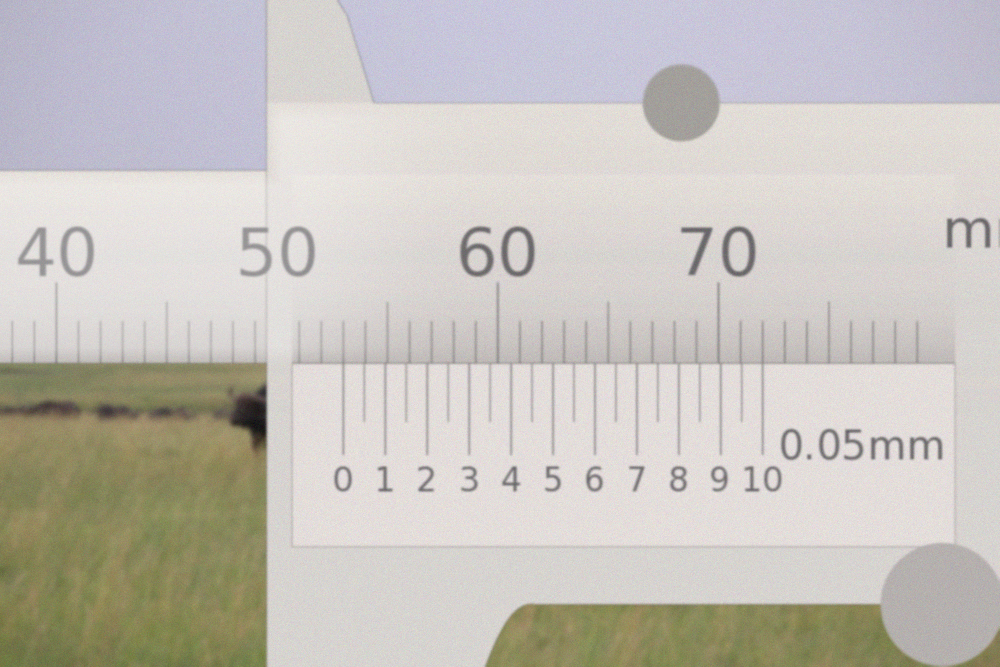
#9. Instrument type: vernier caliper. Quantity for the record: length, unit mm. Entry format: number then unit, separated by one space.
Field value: 53.0 mm
